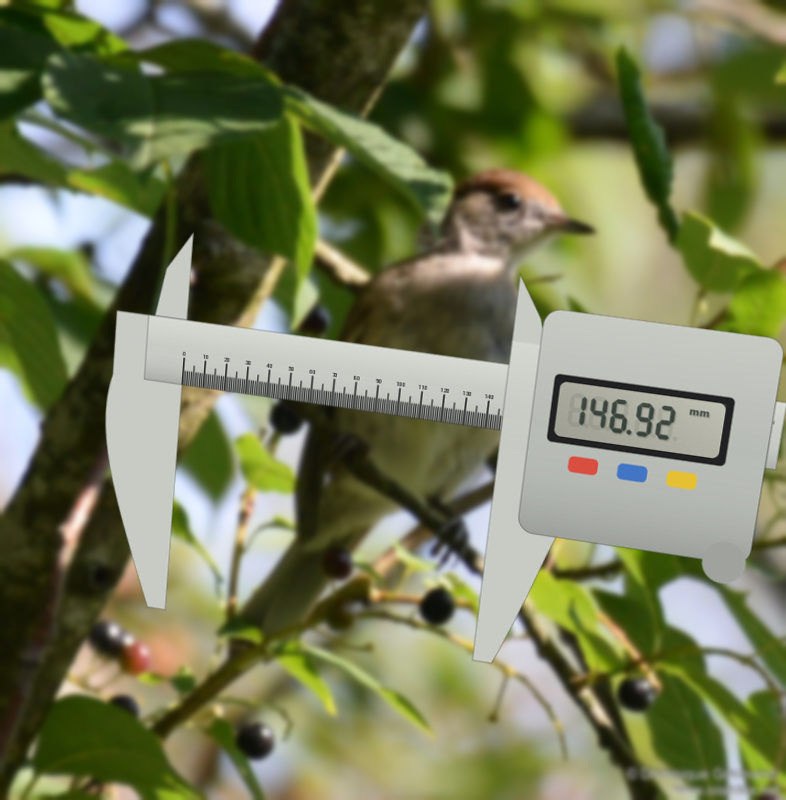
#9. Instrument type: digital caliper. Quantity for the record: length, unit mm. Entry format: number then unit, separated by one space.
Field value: 146.92 mm
